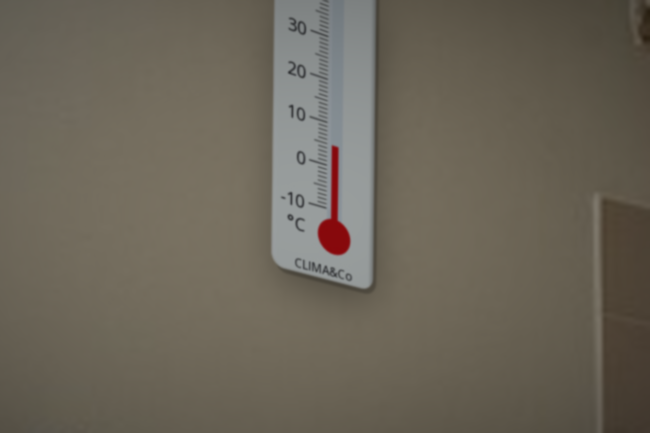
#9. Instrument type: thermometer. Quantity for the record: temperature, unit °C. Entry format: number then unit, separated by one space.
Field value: 5 °C
